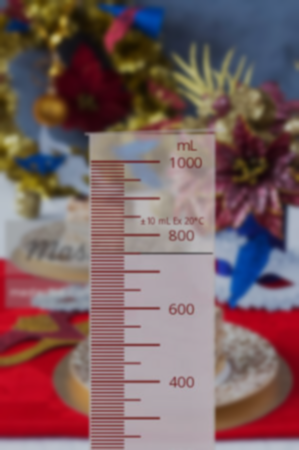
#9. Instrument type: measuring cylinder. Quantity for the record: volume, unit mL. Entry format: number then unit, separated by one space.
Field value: 750 mL
